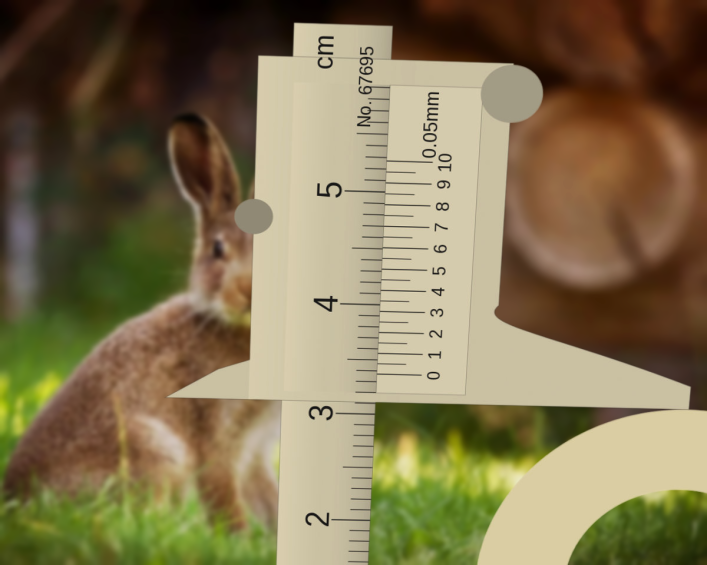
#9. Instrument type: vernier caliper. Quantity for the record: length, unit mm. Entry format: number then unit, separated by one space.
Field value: 33.7 mm
